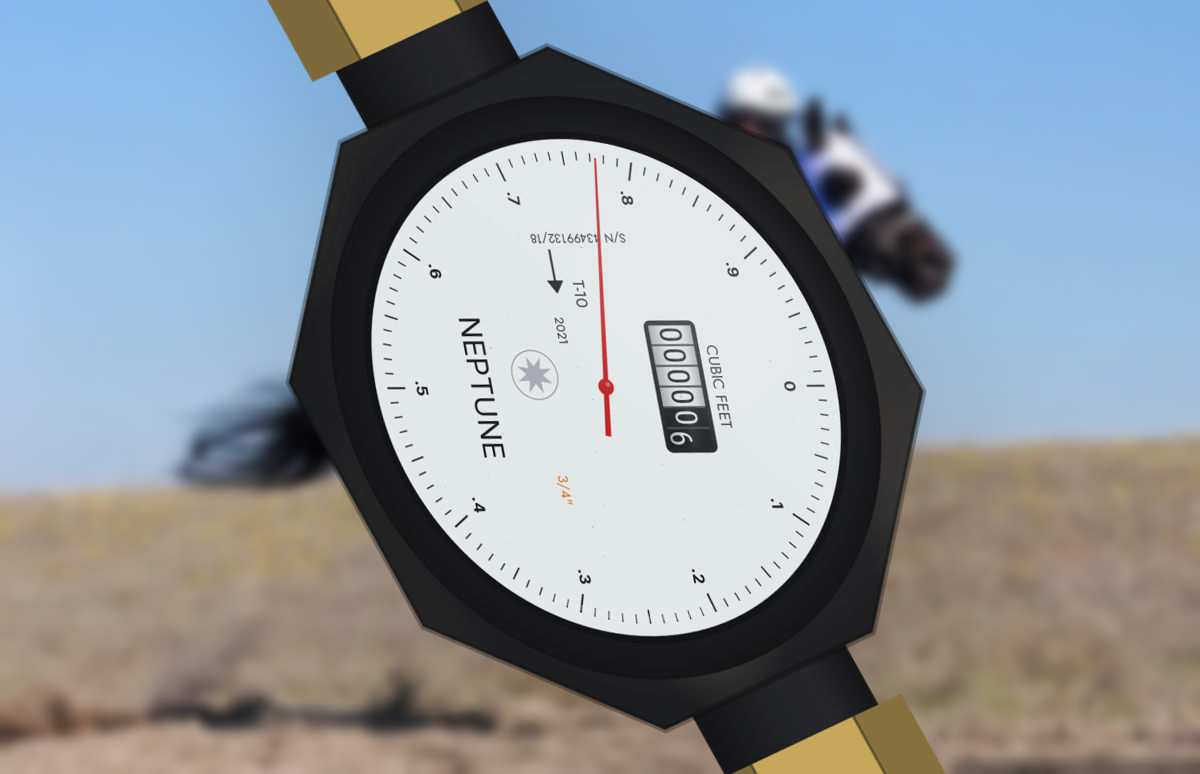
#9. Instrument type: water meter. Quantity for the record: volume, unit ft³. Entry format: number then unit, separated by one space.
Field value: 5.77 ft³
